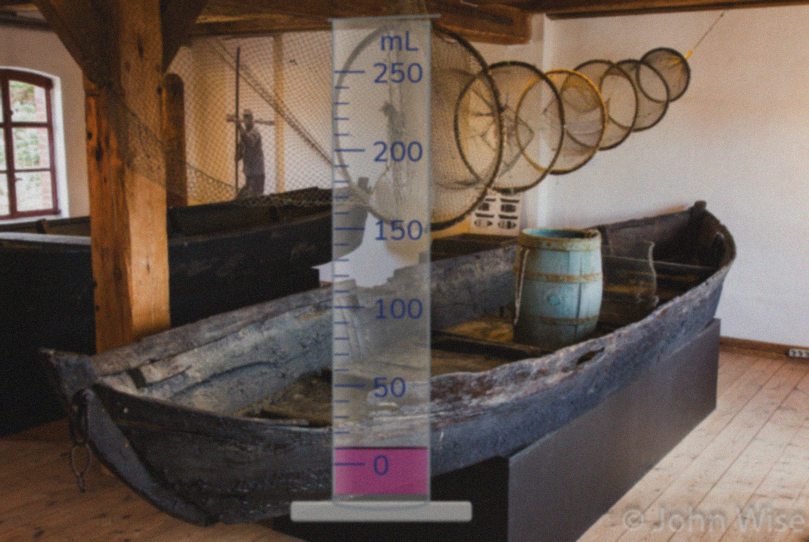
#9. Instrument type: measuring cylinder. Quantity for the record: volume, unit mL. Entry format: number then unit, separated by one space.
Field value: 10 mL
